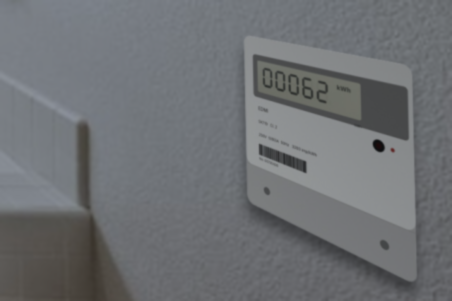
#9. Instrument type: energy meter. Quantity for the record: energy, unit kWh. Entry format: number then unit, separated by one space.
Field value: 62 kWh
